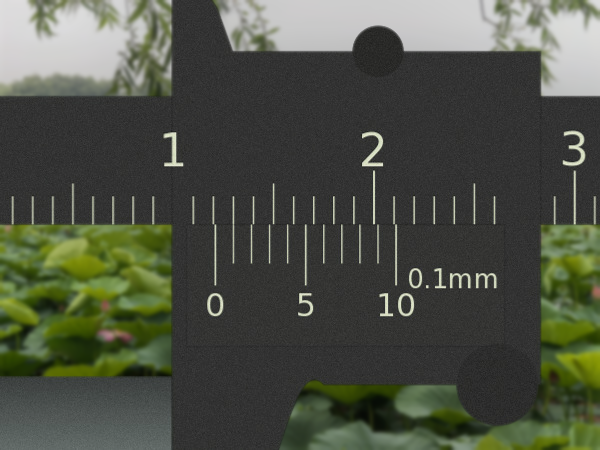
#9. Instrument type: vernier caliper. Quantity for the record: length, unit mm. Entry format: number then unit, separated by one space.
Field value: 12.1 mm
